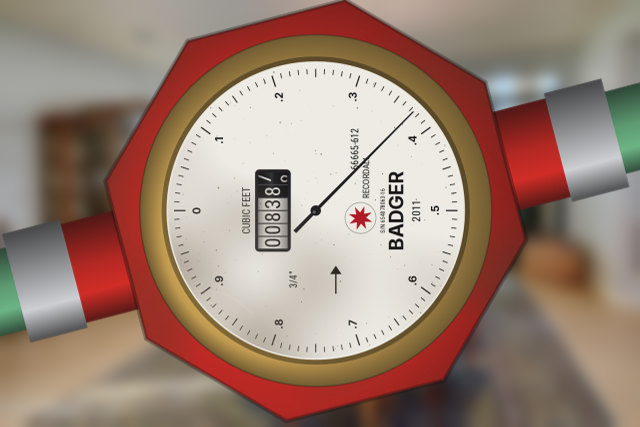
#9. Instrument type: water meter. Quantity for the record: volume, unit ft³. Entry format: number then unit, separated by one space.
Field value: 8387.37 ft³
